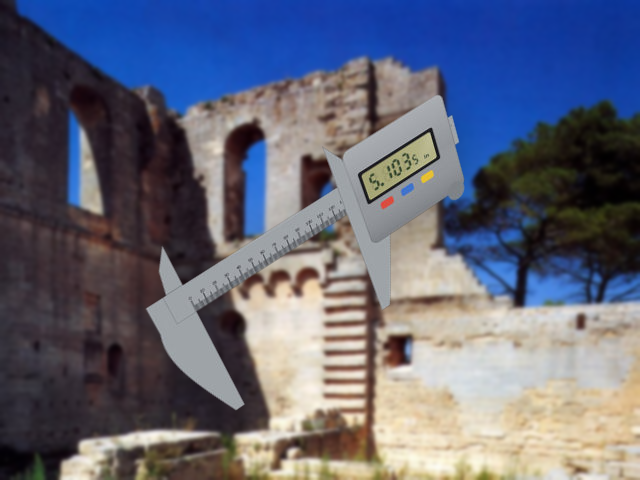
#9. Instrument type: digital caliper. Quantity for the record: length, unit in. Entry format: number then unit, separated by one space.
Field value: 5.1035 in
